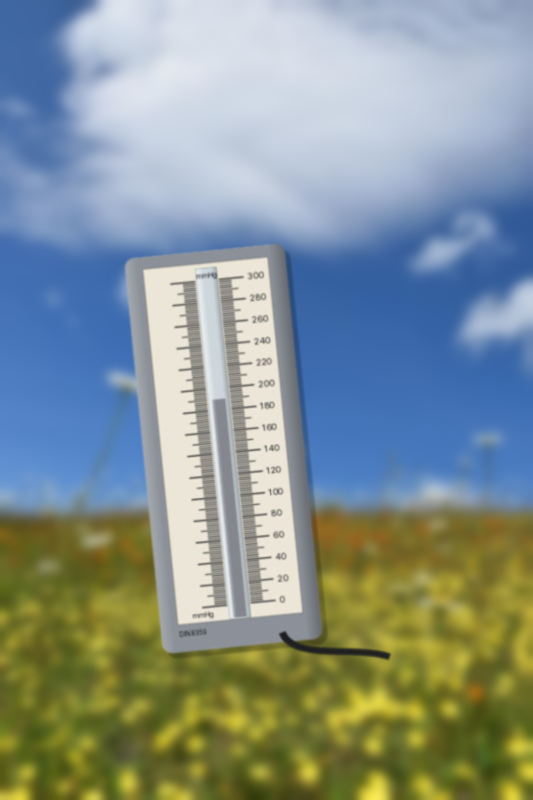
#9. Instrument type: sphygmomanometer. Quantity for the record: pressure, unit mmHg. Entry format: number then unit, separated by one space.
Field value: 190 mmHg
